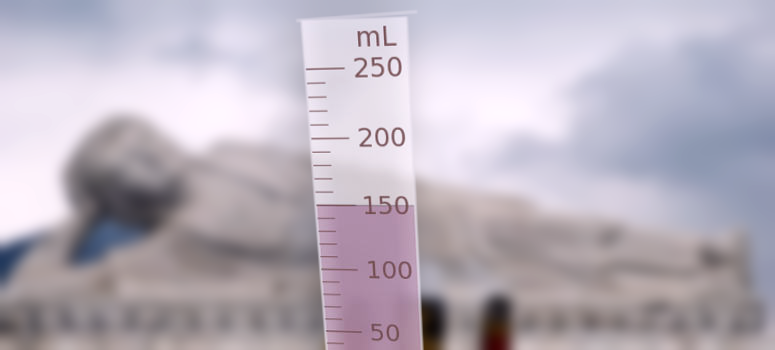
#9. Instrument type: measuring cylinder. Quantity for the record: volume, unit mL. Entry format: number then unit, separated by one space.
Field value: 150 mL
